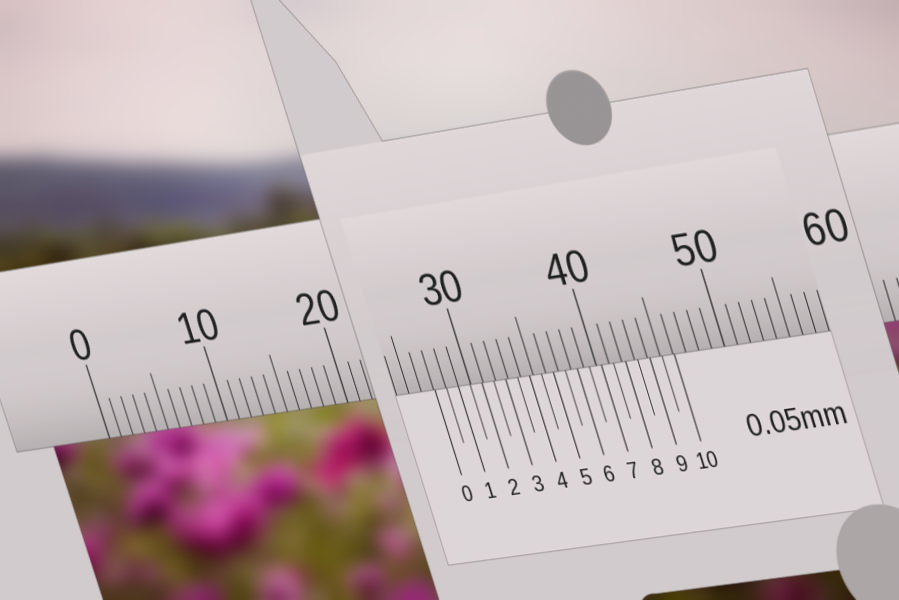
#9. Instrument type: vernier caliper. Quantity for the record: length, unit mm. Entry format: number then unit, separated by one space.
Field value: 27.1 mm
